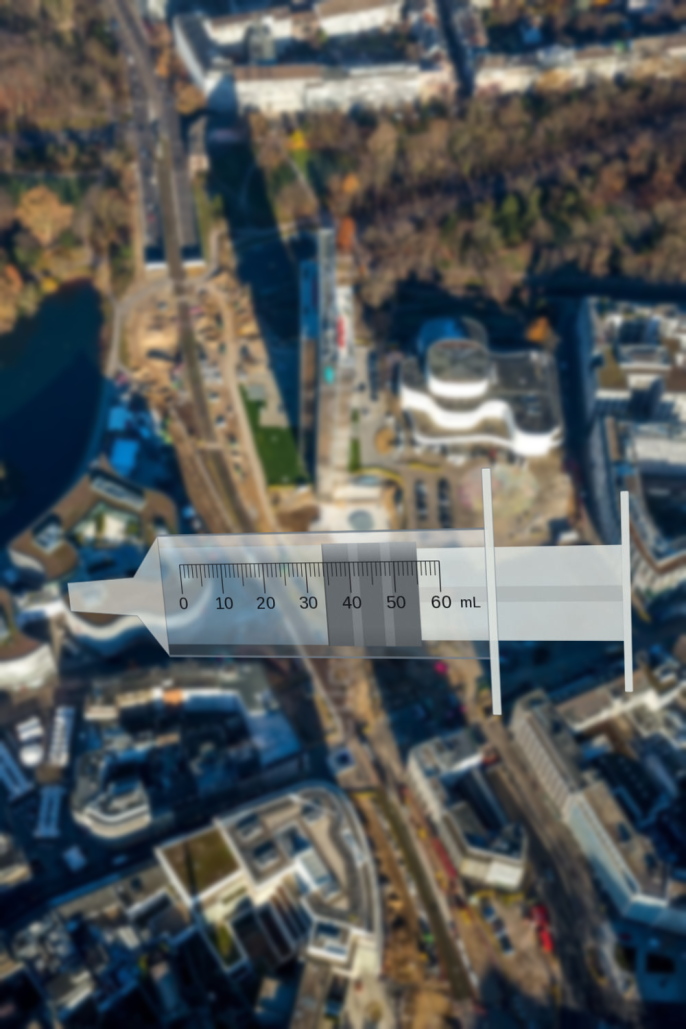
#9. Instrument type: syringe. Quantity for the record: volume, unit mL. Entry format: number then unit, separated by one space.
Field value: 34 mL
